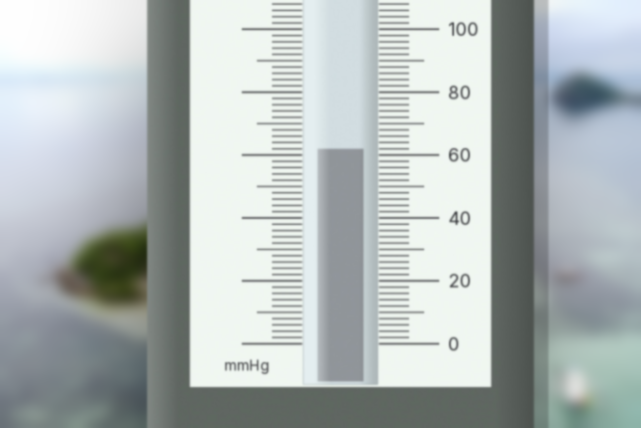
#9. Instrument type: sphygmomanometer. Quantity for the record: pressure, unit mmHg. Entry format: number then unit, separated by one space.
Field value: 62 mmHg
